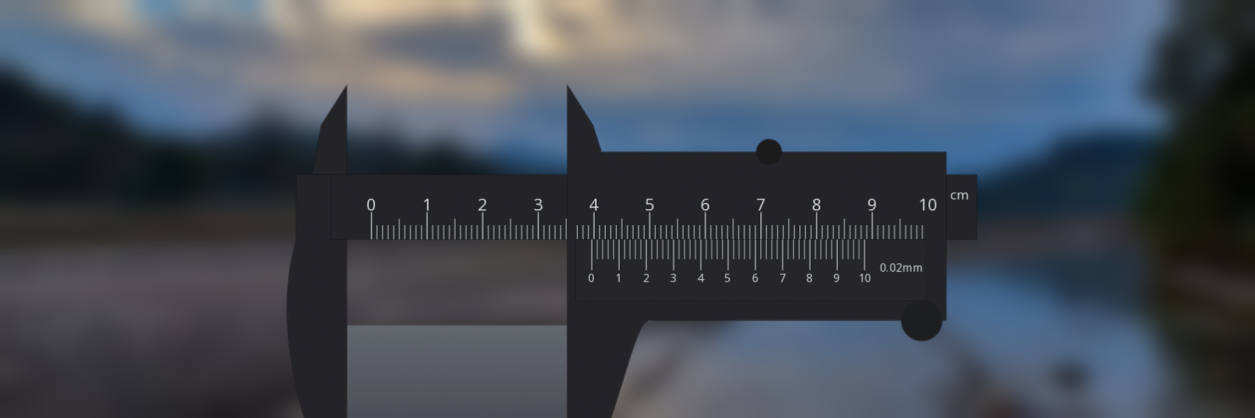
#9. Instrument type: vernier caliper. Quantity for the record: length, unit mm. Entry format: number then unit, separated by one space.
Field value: 39.6 mm
